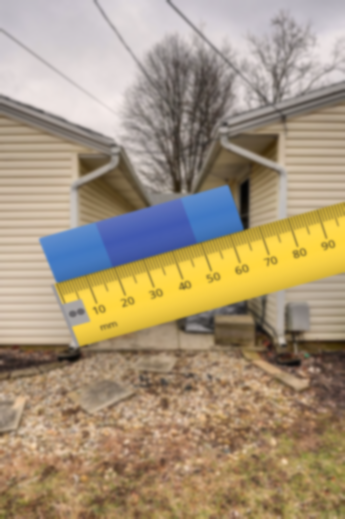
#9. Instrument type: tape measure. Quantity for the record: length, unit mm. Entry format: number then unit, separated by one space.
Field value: 65 mm
